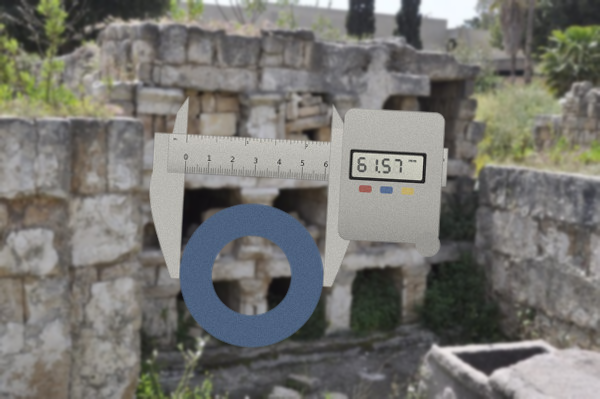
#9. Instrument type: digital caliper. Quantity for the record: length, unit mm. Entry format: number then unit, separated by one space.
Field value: 61.57 mm
